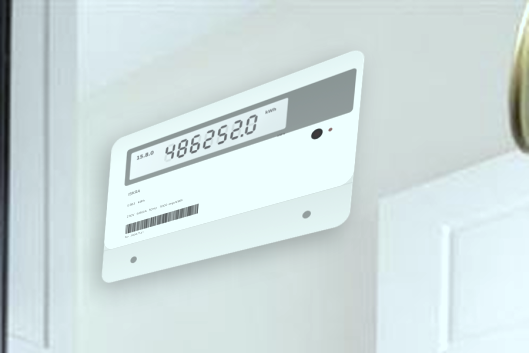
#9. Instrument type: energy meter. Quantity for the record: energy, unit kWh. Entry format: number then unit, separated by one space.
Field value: 486252.0 kWh
